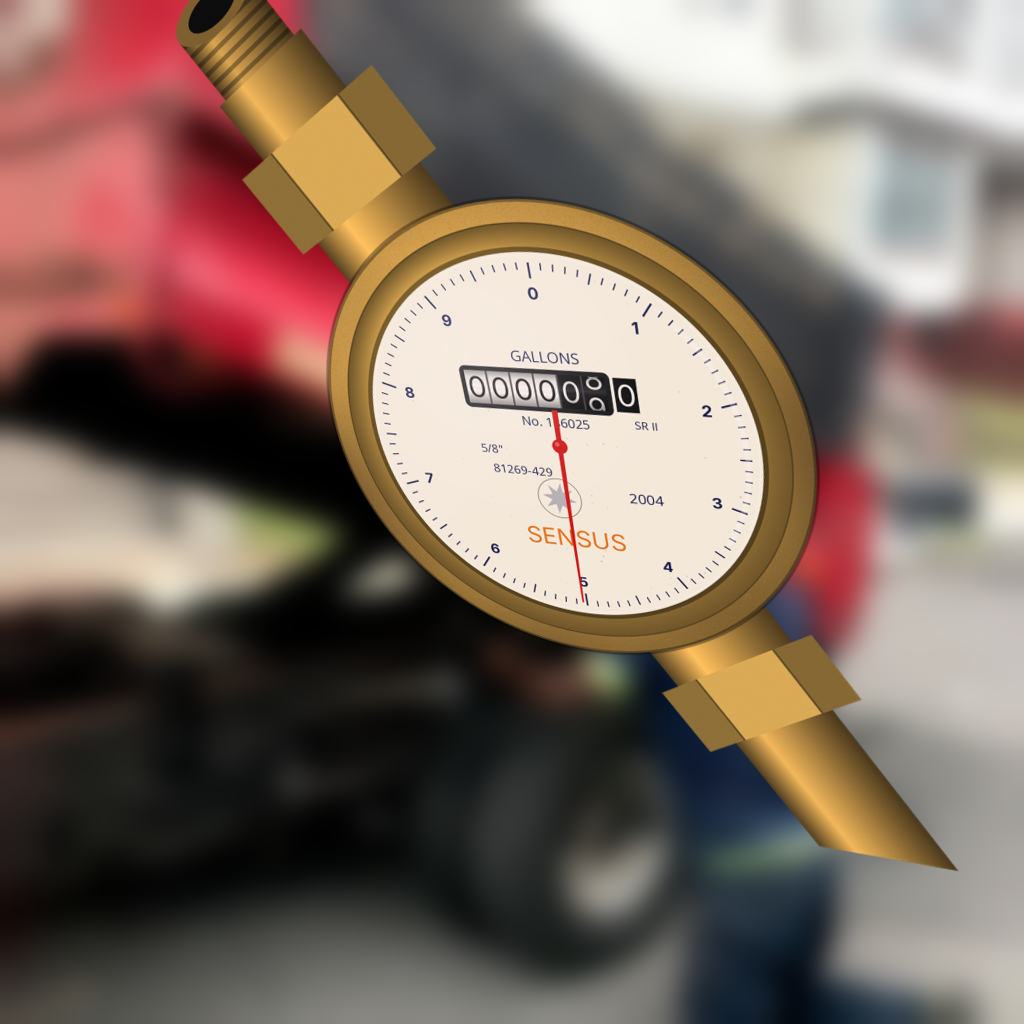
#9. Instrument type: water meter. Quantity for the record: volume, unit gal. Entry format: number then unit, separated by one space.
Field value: 85.0 gal
